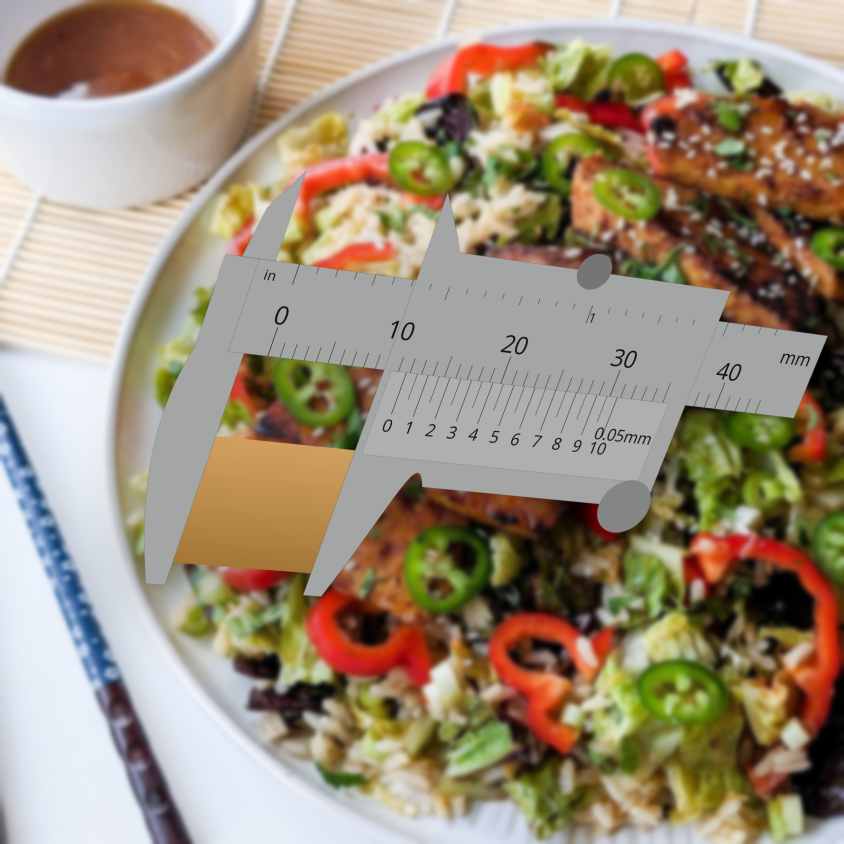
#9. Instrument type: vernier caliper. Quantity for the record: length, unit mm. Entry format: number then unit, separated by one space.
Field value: 11.7 mm
